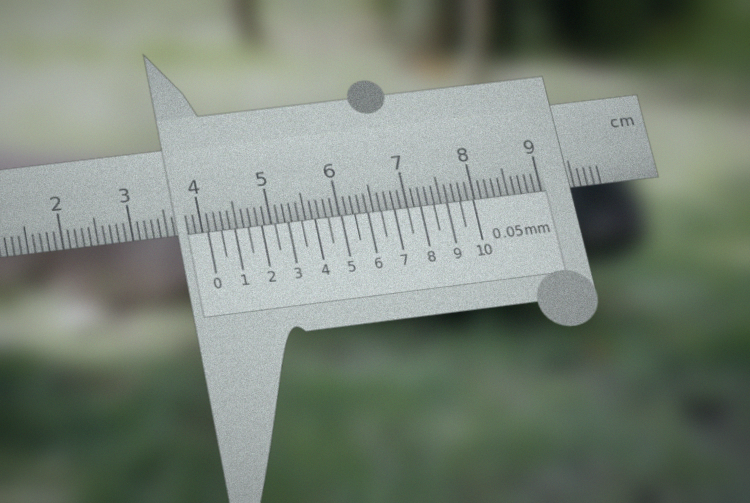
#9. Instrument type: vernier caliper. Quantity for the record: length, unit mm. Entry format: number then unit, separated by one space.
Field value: 40.8 mm
